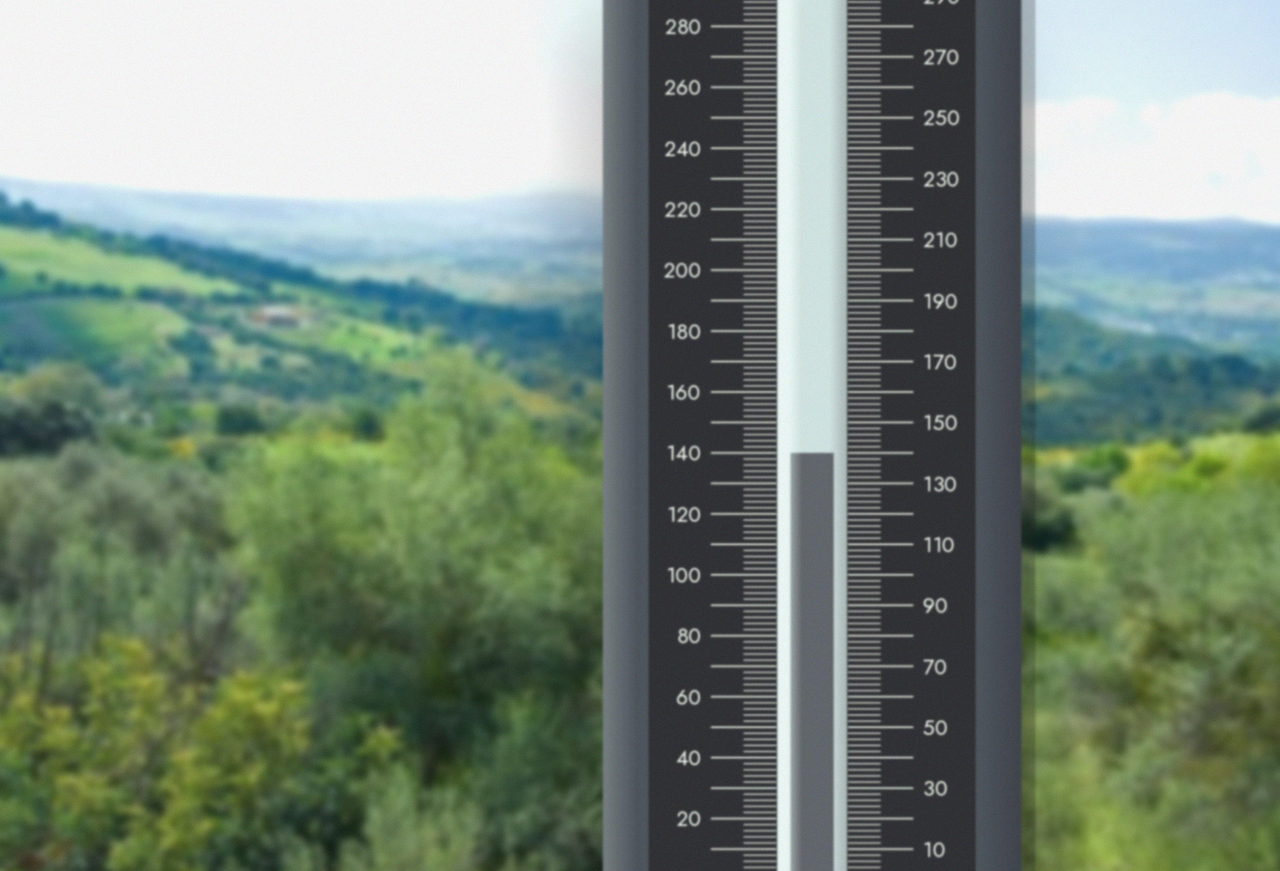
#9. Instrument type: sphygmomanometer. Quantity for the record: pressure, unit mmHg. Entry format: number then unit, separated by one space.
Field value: 140 mmHg
